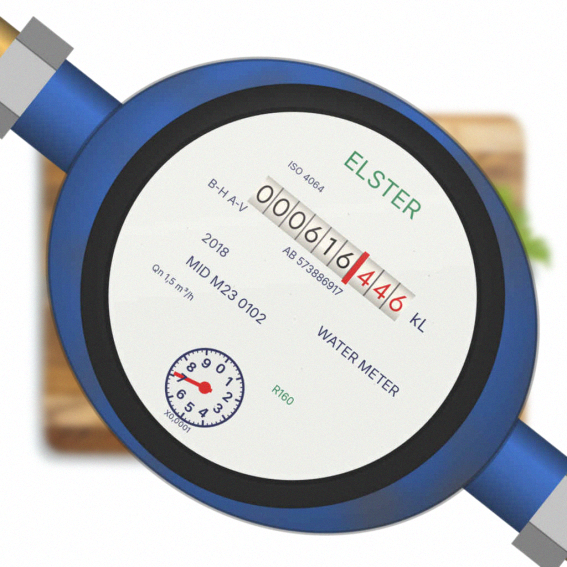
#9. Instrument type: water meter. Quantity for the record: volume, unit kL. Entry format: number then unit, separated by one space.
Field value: 616.4467 kL
